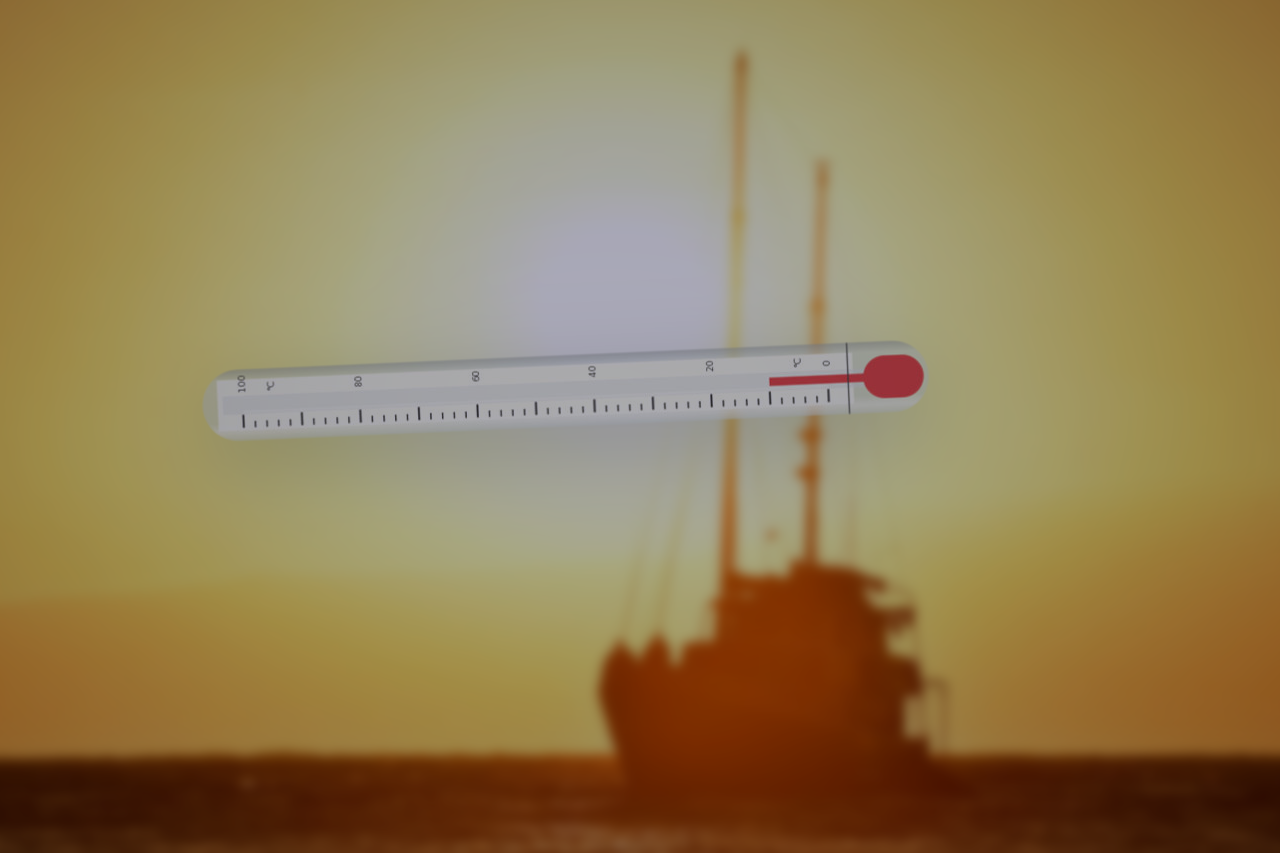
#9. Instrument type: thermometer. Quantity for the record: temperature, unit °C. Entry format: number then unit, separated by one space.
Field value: 10 °C
